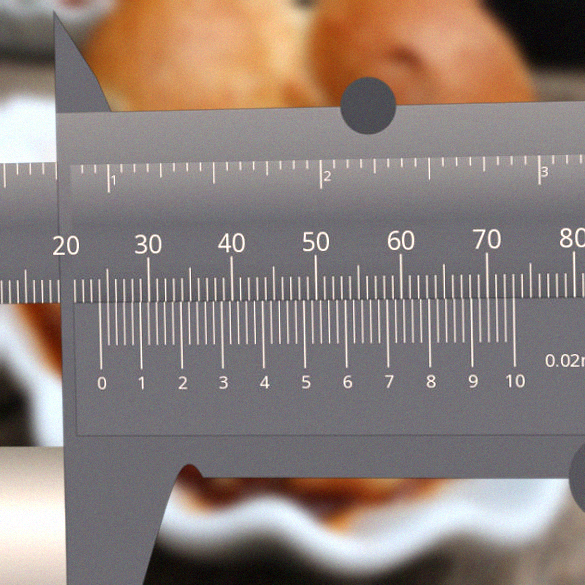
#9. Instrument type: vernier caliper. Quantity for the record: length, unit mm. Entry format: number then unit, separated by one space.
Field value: 24.0 mm
